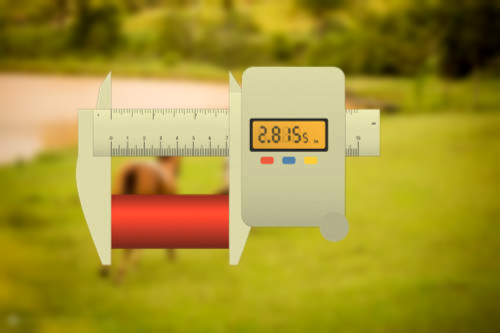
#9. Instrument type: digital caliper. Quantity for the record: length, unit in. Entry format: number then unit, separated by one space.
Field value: 2.8155 in
